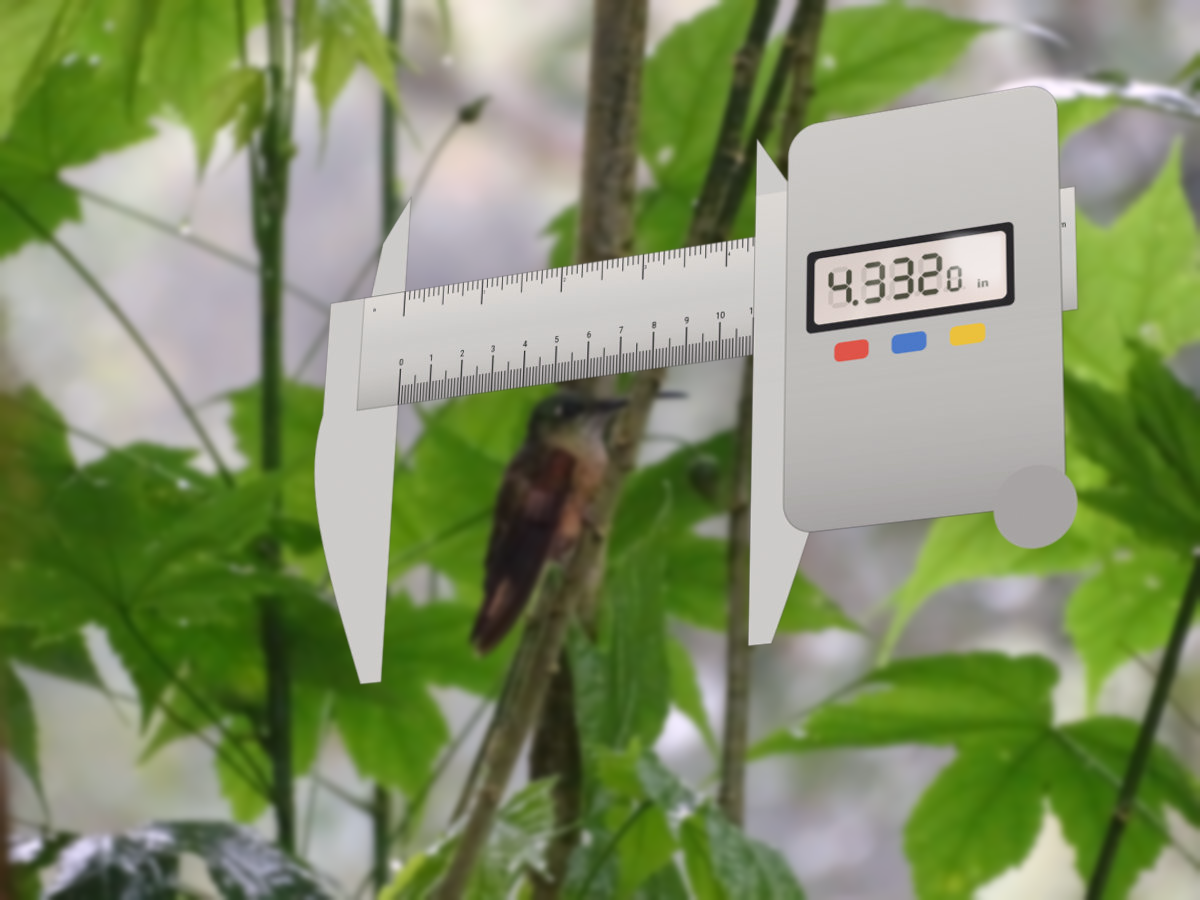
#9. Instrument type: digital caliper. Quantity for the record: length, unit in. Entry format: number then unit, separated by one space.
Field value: 4.3320 in
